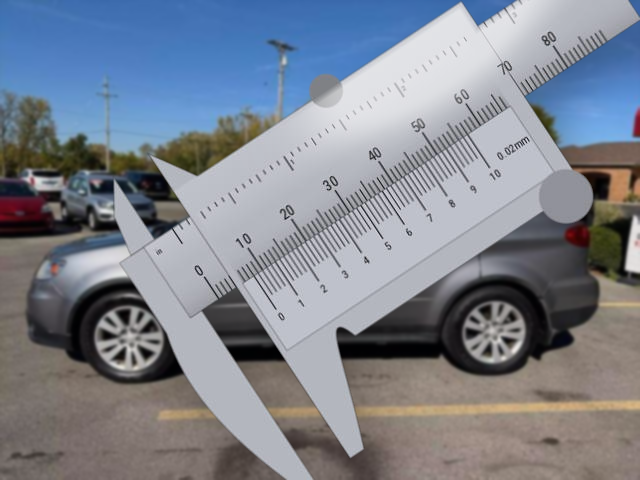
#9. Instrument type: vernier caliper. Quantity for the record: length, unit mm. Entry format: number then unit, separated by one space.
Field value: 8.0 mm
